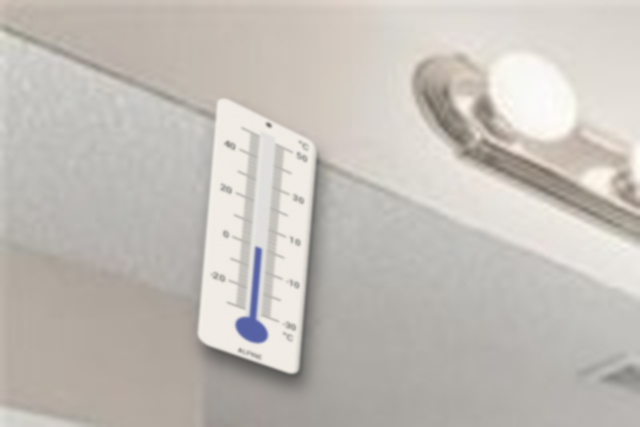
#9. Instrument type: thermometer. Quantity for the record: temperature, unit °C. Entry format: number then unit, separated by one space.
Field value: 0 °C
